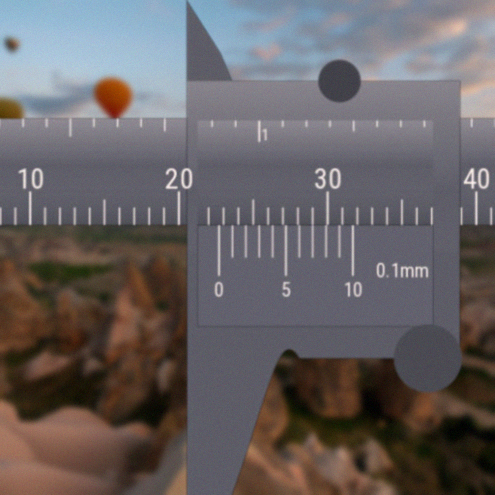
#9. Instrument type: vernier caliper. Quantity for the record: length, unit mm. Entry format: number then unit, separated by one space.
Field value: 22.7 mm
